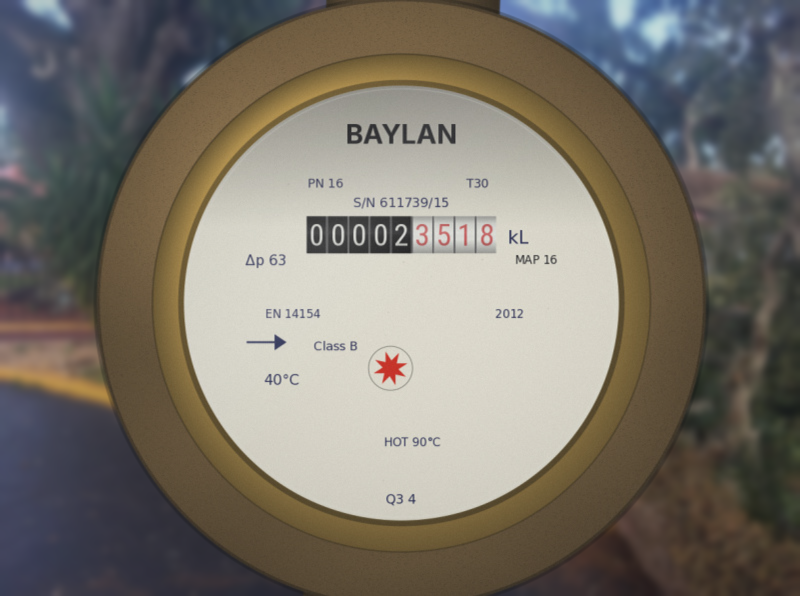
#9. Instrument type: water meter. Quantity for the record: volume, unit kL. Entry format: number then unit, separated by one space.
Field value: 2.3518 kL
